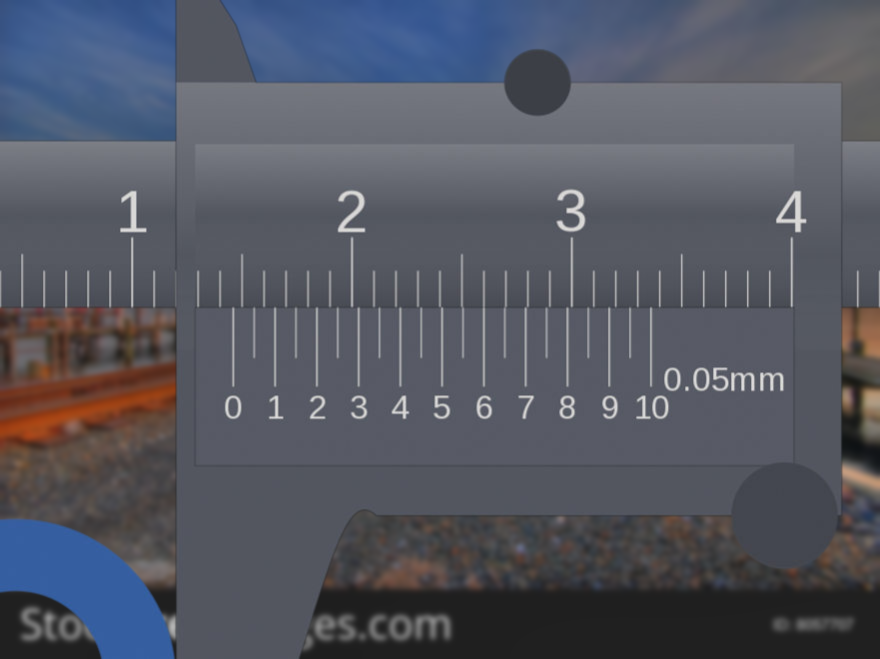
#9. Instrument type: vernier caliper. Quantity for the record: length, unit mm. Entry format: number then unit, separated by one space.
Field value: 14.6 mm
